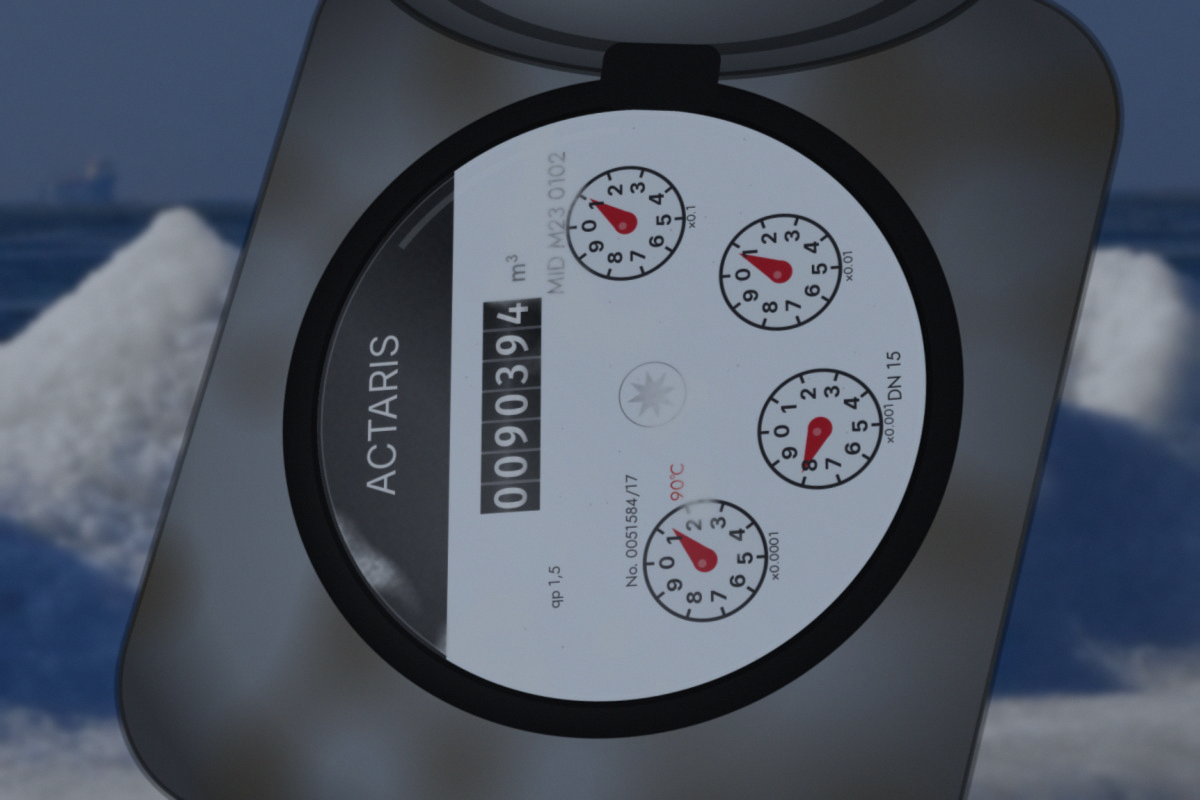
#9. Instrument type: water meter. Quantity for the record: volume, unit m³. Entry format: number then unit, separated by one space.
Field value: 90394.1081 m³
